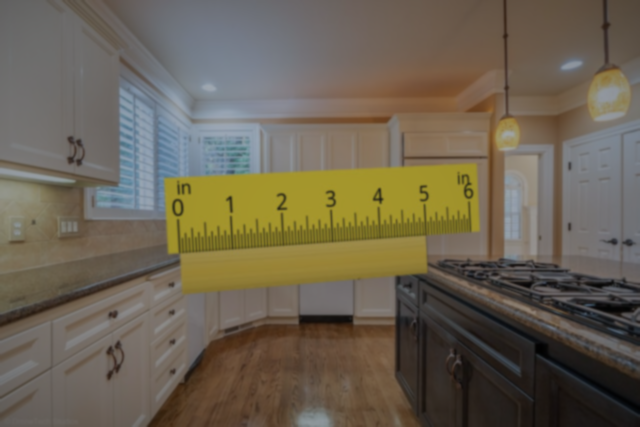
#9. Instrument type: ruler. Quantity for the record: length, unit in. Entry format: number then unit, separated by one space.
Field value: 5 in
